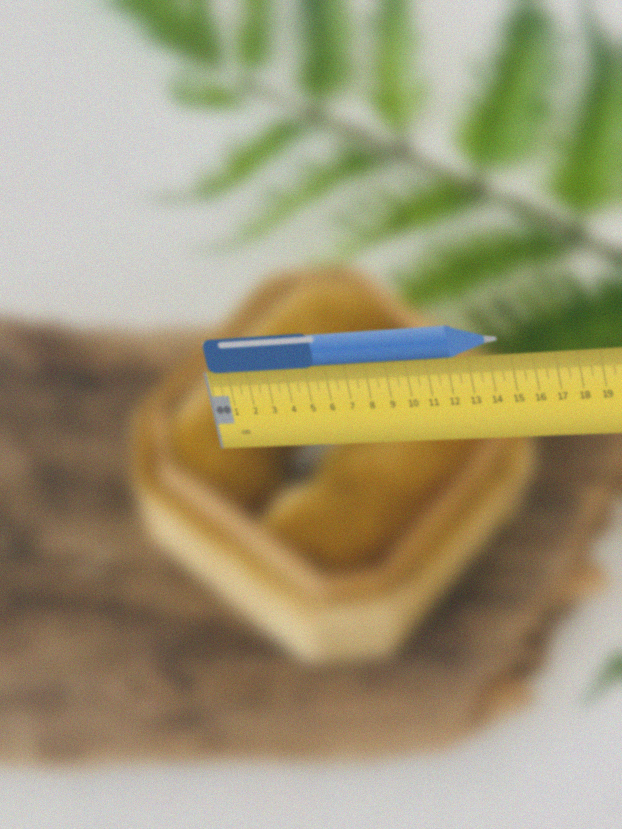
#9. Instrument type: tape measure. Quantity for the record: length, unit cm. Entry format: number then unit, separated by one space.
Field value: 14.5 cm
